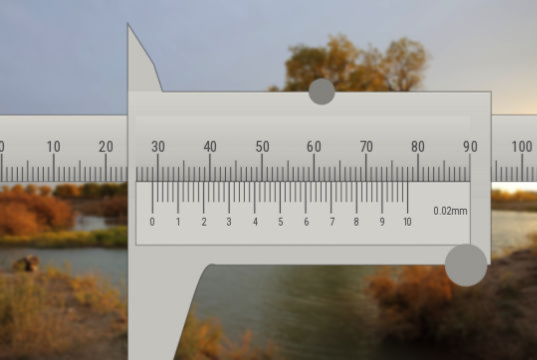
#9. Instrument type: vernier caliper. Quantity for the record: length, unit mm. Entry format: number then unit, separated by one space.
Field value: 29.0 mm
